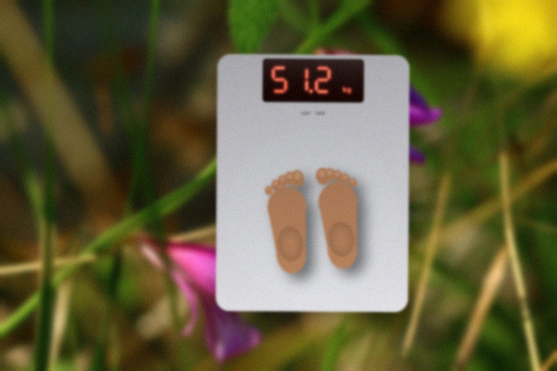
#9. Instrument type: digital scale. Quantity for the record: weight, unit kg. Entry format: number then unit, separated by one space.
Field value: 51.2 kg
